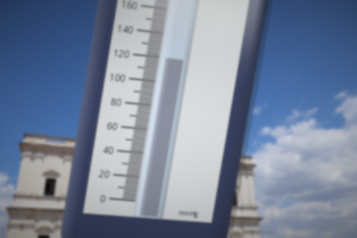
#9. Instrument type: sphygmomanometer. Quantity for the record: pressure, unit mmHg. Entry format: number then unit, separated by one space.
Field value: 120 mmHg
